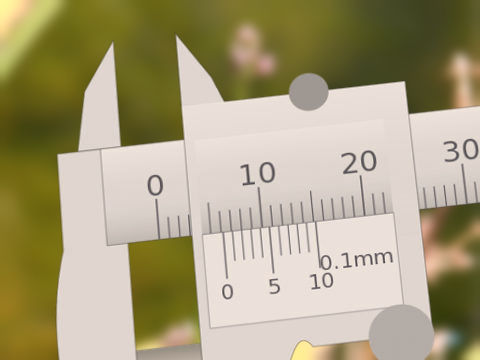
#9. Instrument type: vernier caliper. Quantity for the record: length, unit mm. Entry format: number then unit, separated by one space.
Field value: 6.2 mm
